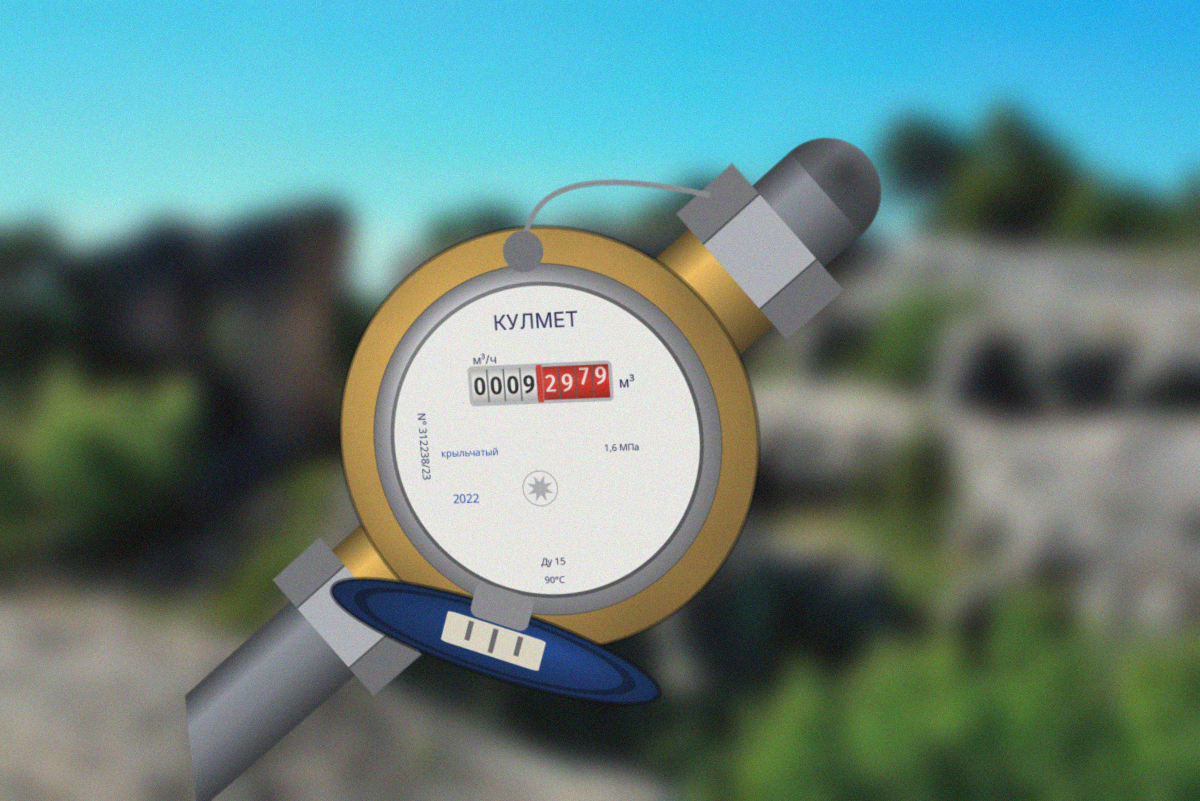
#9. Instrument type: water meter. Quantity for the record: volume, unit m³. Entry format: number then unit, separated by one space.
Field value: 9.2979 m³
